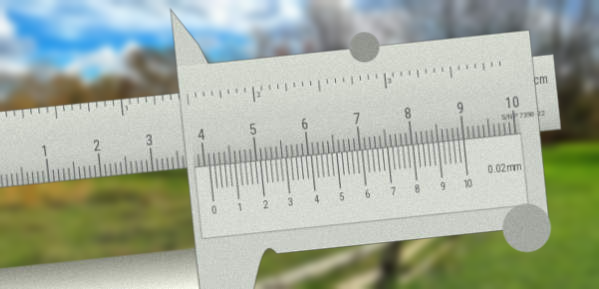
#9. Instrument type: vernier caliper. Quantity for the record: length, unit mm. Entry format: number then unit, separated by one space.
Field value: 41.0 mm
